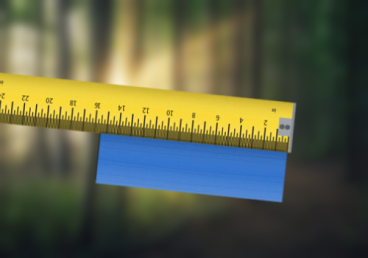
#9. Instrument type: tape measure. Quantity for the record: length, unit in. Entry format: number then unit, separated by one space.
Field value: 15.5 in
